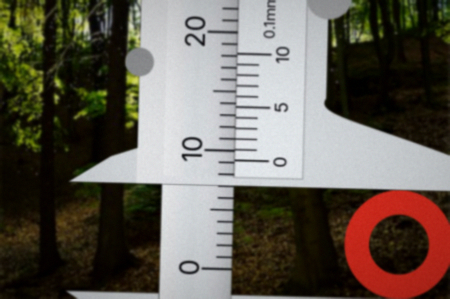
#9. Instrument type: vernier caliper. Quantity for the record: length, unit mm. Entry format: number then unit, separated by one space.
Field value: 9.2 mm
